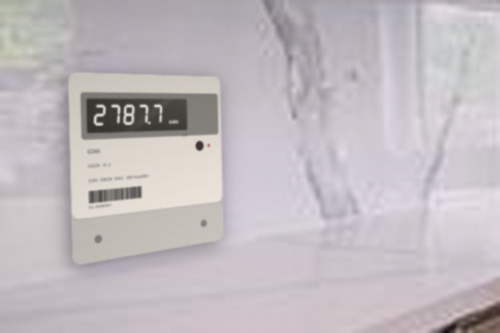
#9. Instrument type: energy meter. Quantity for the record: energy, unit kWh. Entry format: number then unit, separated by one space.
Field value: 2787.7 kWh
